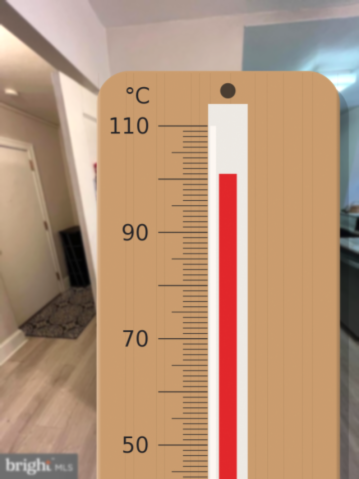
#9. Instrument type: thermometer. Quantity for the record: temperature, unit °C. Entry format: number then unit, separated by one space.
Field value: 101 °C
